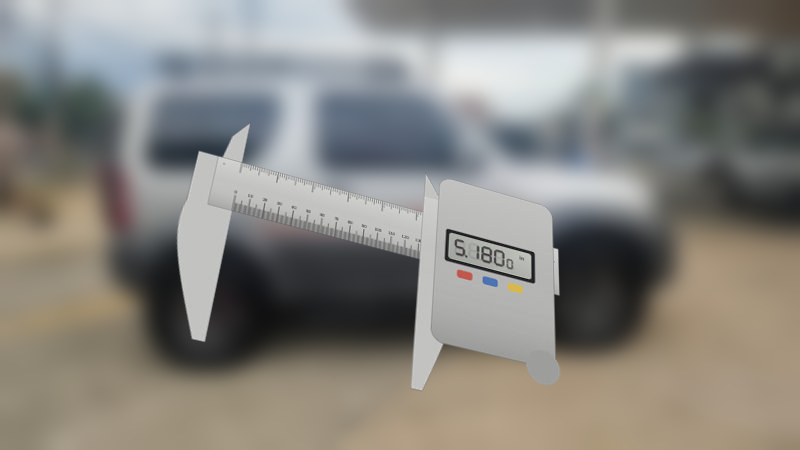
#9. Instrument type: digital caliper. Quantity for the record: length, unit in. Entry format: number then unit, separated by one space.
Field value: 5.1800 in
